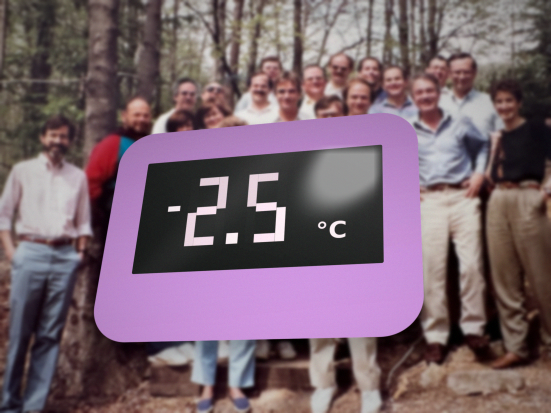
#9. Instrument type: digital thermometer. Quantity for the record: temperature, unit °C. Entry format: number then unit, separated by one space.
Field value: -2.5 °C
